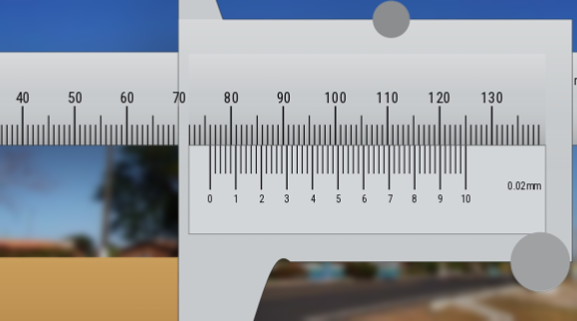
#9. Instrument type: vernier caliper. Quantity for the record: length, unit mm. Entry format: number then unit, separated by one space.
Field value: 76.0 mm
